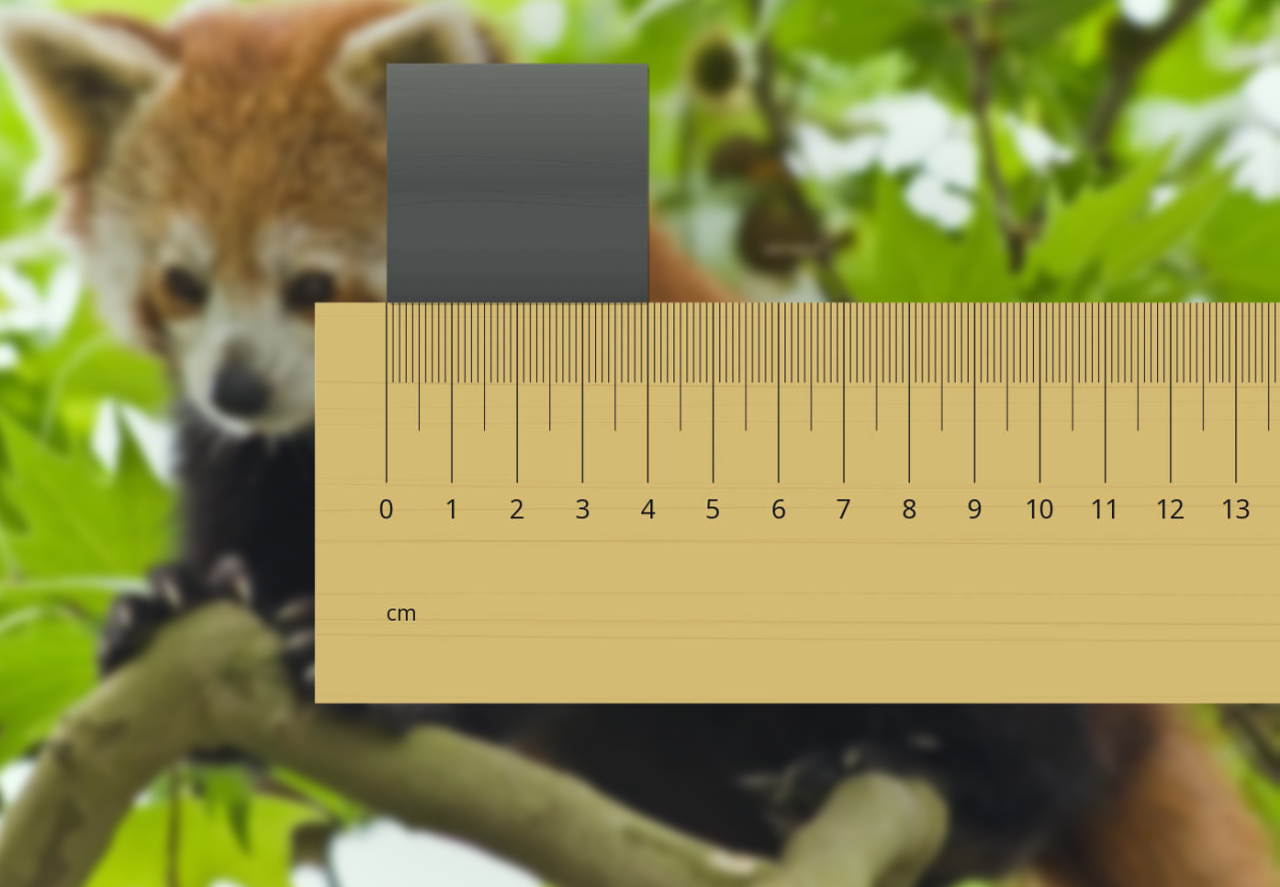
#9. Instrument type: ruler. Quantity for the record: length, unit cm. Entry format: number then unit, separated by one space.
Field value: 4 cm
